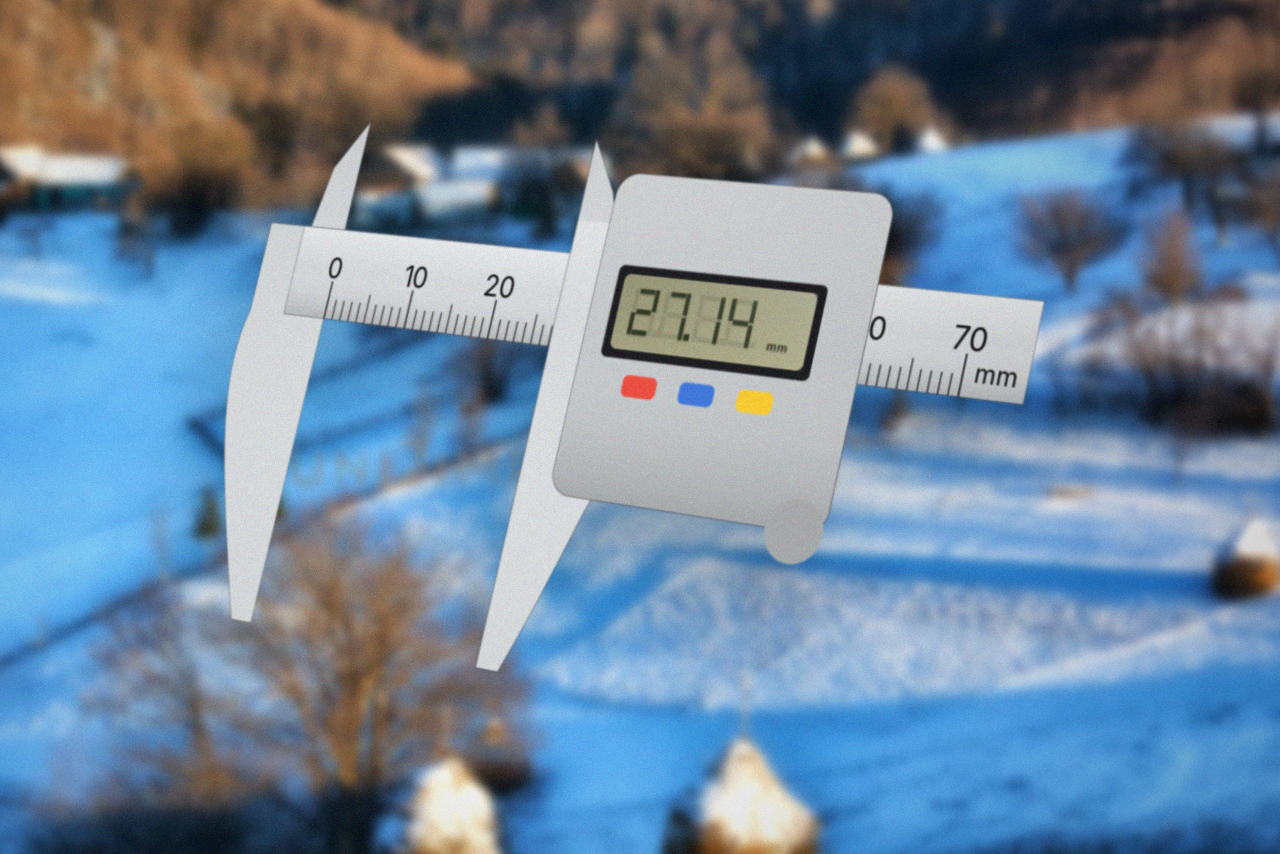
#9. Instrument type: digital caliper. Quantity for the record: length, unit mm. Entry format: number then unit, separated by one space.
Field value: 27.14 mm
